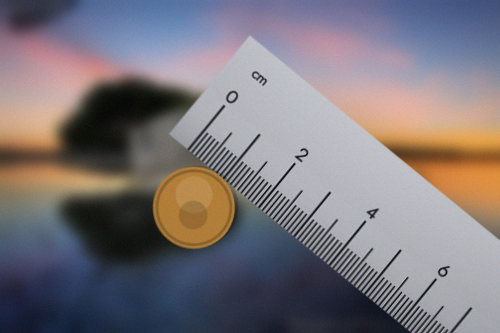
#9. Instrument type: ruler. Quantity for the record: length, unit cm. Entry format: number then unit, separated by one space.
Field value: 1.8 cm
